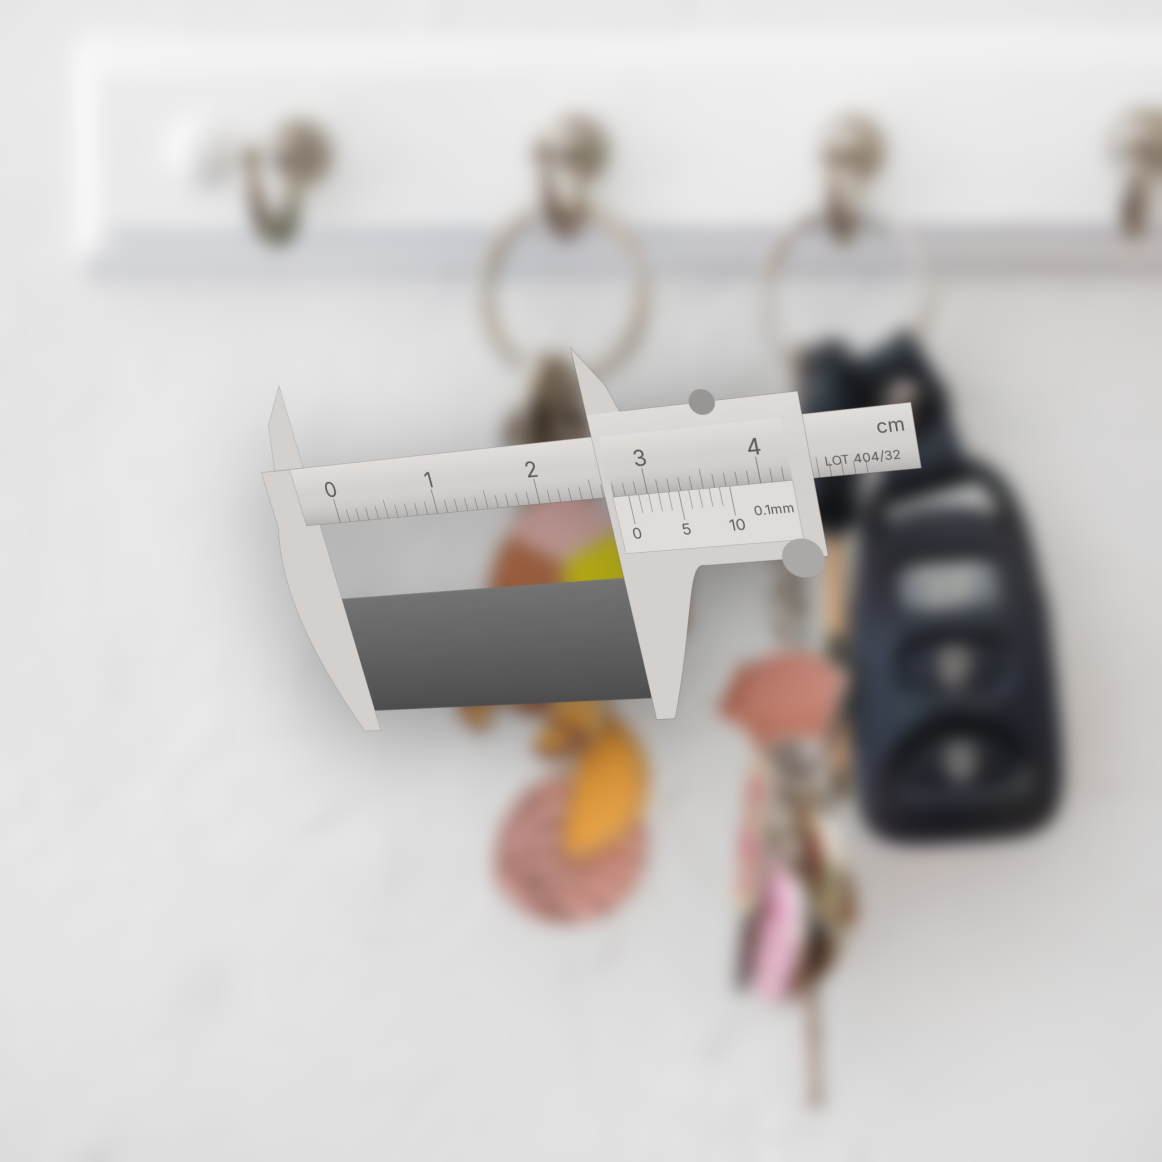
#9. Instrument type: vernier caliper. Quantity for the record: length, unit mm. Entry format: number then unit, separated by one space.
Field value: 28.3 mm
